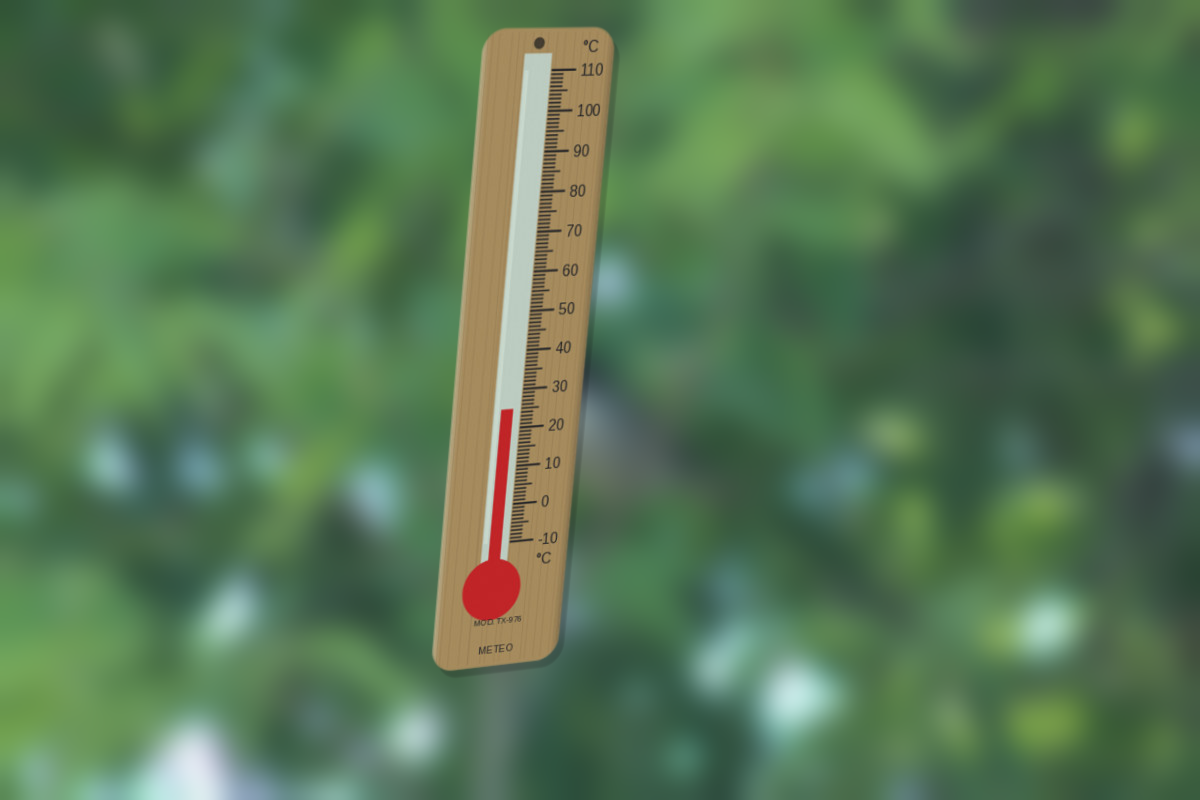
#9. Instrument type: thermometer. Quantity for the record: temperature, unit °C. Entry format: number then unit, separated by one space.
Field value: 25 °C
